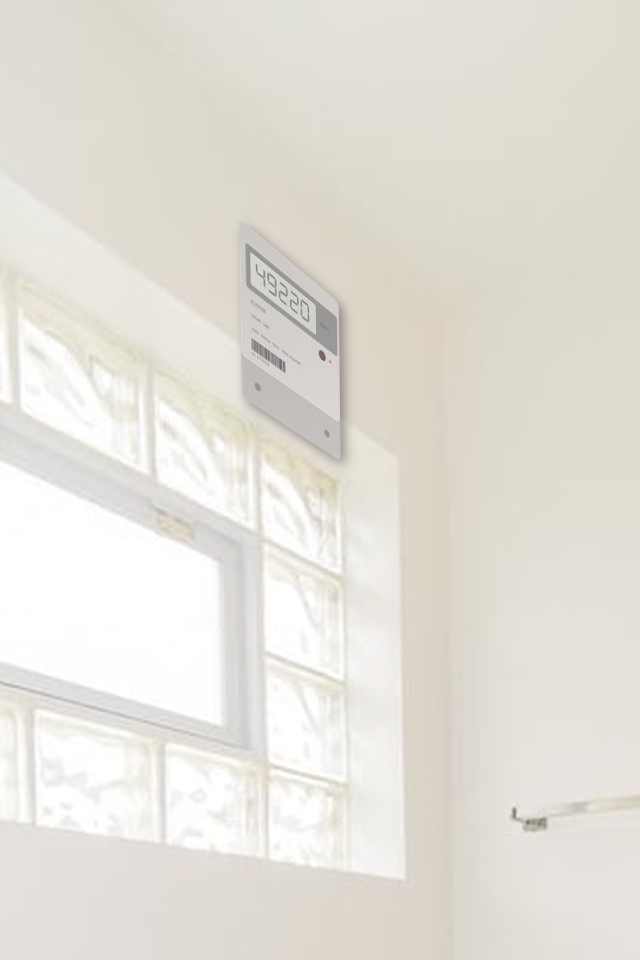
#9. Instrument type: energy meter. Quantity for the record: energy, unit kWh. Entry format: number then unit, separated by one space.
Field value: 49220 kWh
